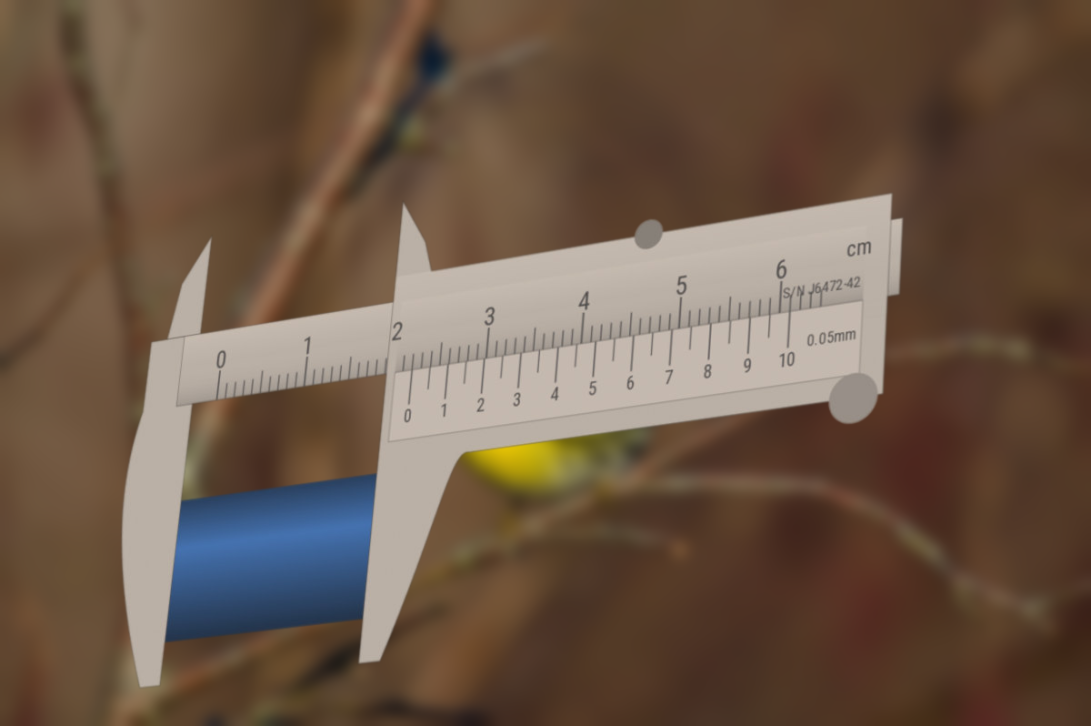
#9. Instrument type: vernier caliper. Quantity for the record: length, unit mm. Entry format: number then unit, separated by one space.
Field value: 22.0 mm
